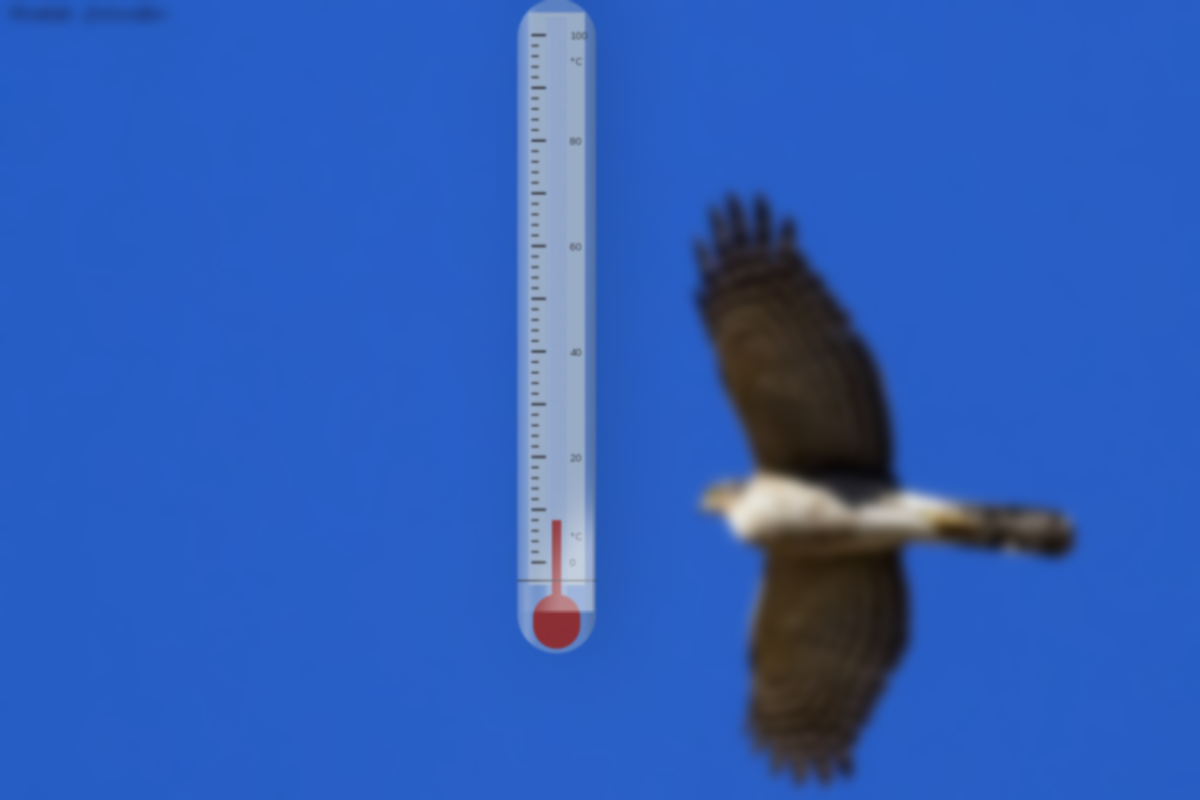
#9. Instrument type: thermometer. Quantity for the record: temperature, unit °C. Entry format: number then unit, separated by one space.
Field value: 8 °C
